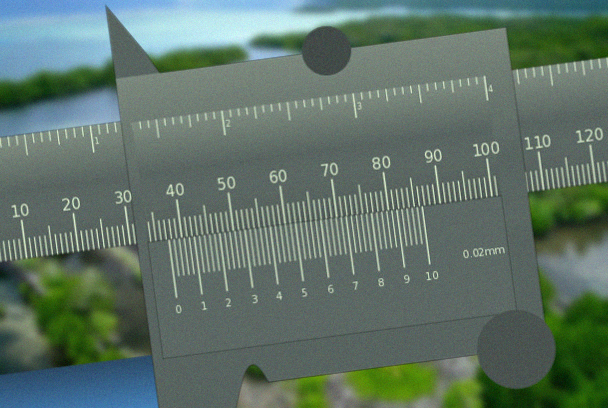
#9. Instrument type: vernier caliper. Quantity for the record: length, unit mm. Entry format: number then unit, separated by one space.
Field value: 37.5 mm
